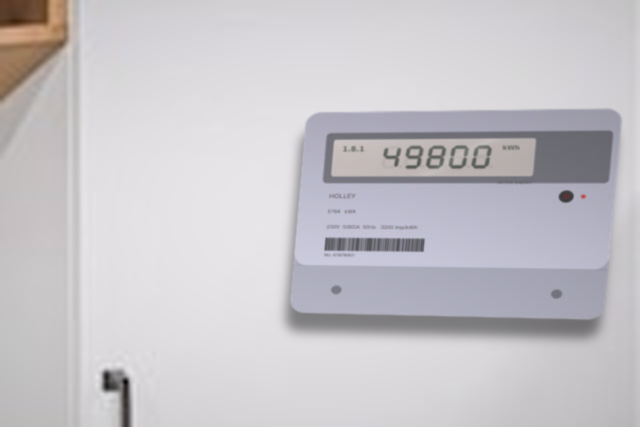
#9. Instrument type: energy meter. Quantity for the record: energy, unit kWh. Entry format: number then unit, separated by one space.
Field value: 49800 kWh
